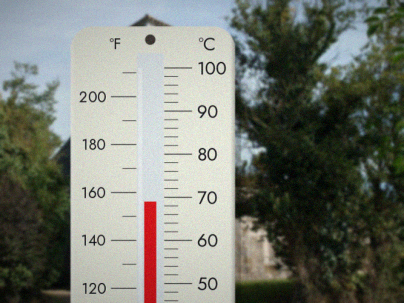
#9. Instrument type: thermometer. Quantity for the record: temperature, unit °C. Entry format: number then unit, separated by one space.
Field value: 69 °C
